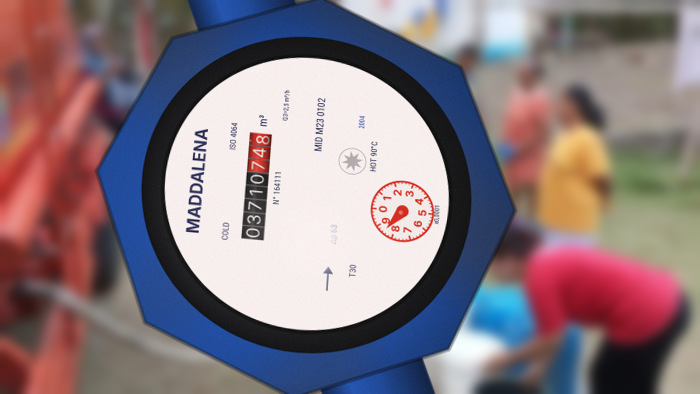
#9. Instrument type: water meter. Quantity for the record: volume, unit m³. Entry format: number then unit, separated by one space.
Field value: 3710.7478 m³
